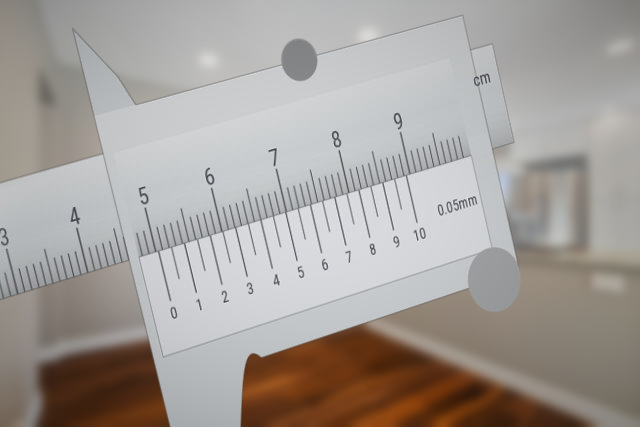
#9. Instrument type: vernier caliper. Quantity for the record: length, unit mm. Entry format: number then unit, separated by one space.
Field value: 50.4 mm
